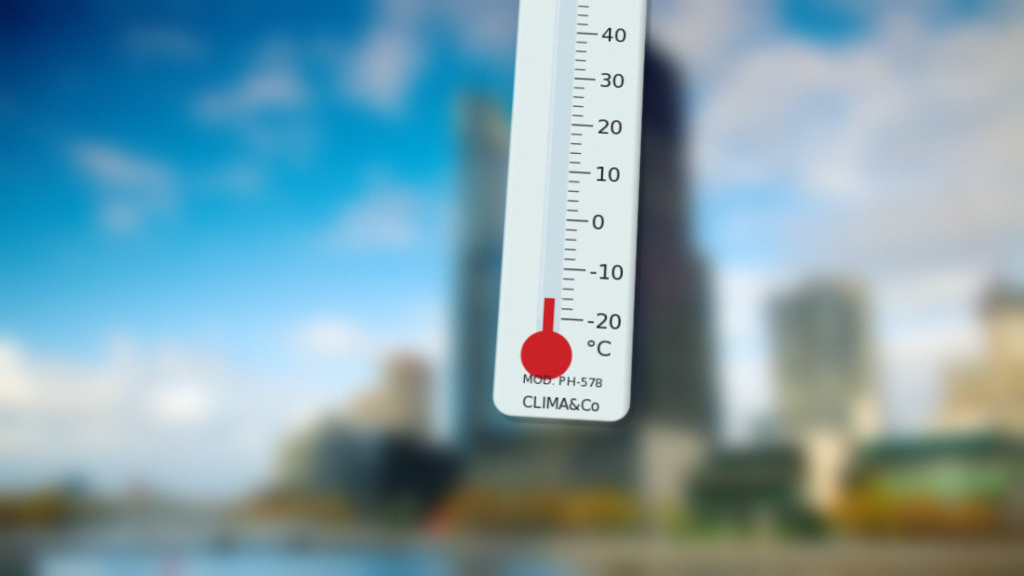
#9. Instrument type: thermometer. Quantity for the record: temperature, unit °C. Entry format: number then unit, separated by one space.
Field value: -16 °C
